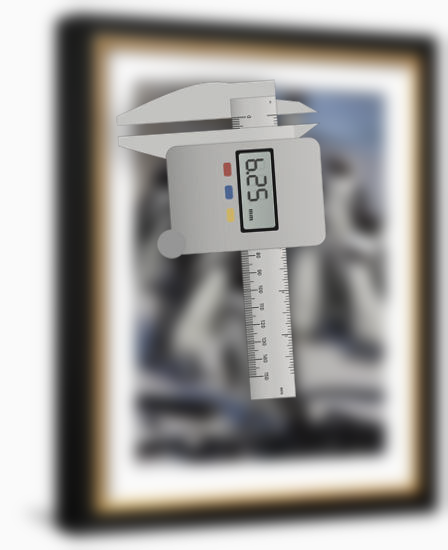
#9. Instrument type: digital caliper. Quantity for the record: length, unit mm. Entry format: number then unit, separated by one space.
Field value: 6.25 mm
